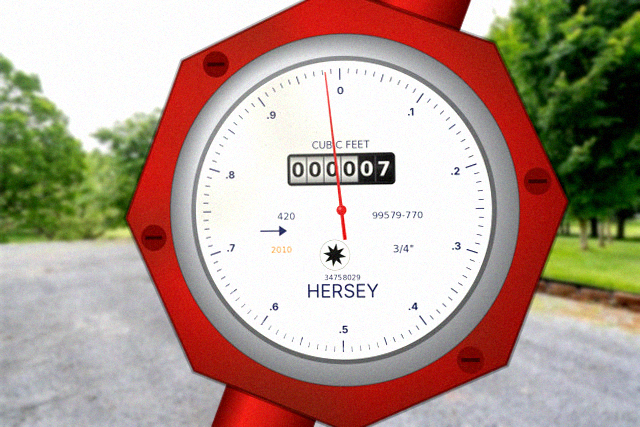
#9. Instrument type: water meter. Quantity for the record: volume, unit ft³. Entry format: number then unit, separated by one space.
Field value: 6.98 ft³
